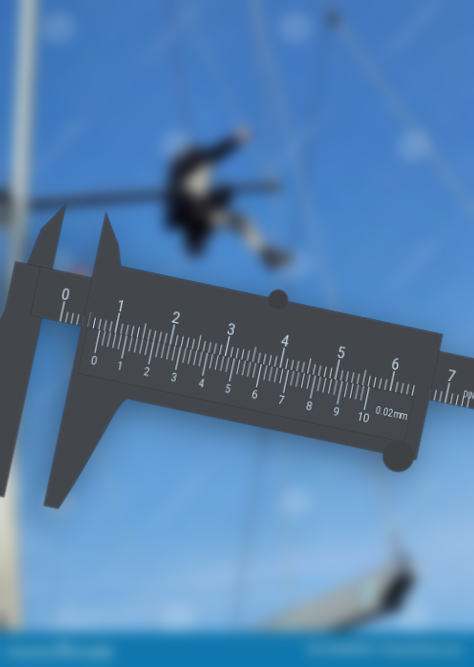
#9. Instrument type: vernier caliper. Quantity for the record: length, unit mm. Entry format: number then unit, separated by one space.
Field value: 7.2 mm
